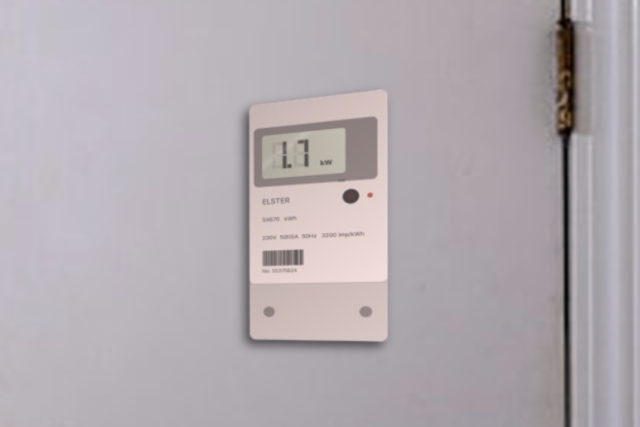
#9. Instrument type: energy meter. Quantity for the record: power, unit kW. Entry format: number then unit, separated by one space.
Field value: 1.7 kW
